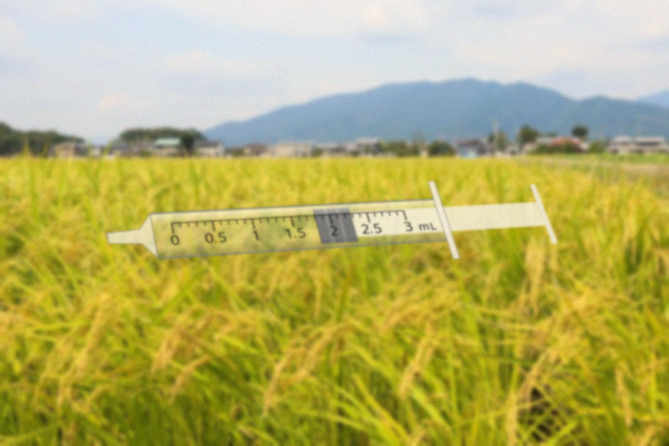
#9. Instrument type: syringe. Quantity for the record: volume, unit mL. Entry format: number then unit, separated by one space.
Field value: 1.8 mL
